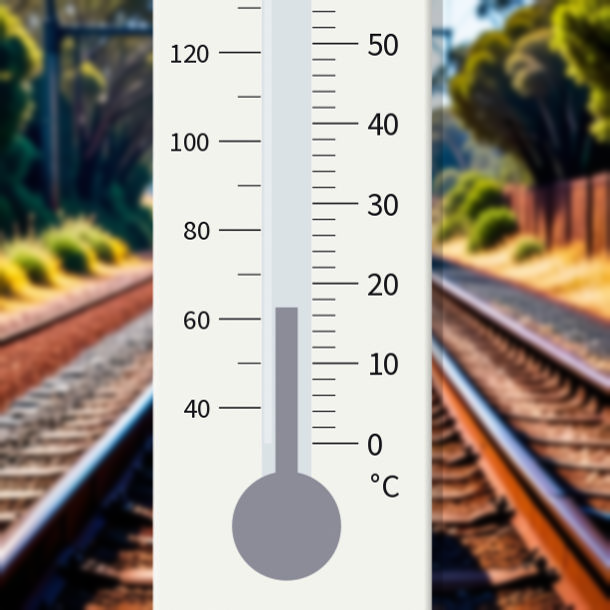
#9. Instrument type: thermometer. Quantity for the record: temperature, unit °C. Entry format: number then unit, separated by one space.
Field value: 17 °C
